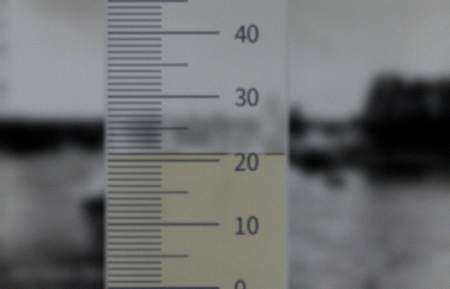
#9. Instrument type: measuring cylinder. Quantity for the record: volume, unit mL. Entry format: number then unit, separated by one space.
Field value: 21 mL
